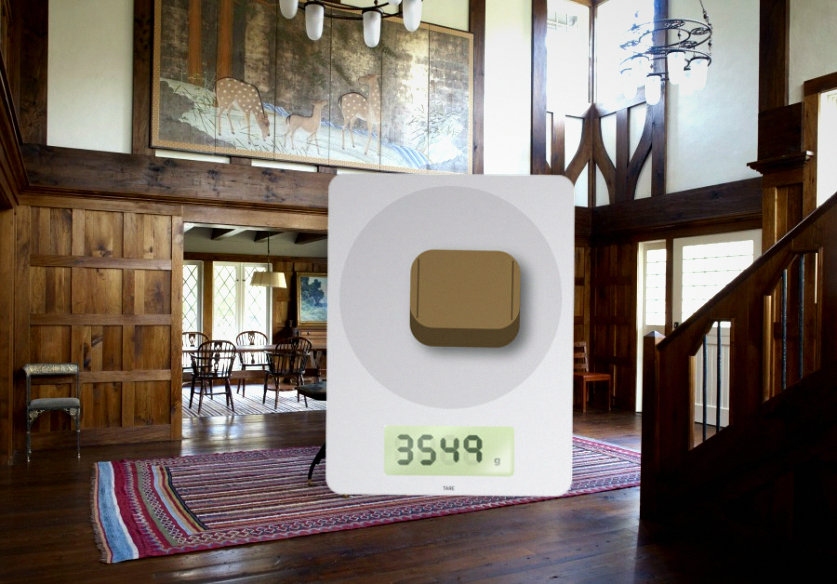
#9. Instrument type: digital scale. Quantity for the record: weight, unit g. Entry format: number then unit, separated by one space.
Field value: 3549 g
